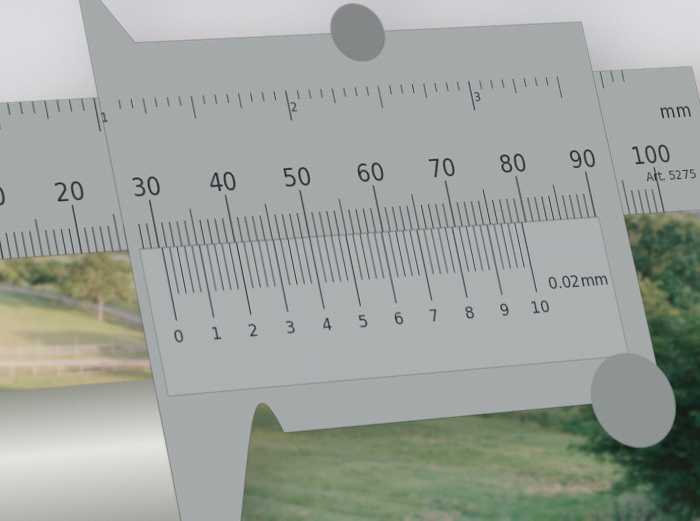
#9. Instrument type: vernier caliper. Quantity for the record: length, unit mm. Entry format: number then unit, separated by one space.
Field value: 30.4 mm
